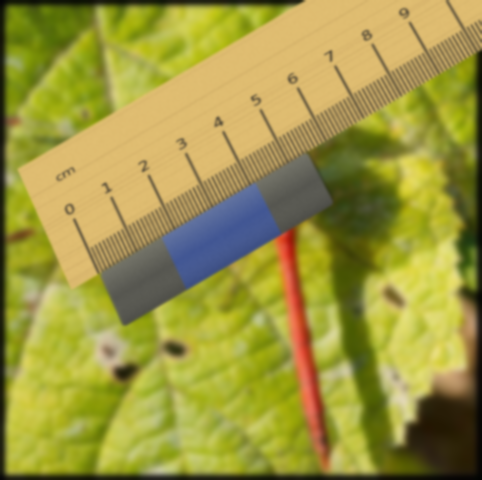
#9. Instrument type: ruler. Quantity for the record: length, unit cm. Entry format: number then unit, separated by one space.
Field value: 5.5 cm
